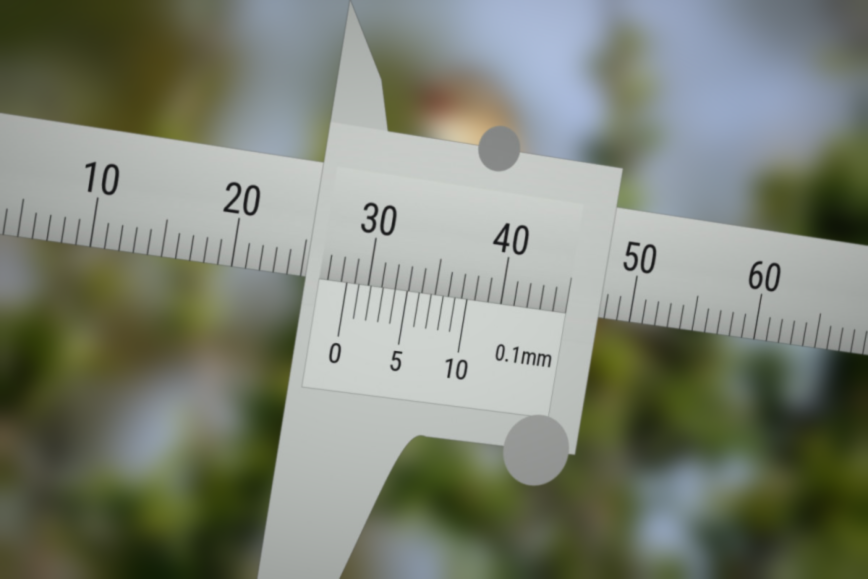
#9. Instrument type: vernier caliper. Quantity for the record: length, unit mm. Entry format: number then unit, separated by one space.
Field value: 28.4 mm
